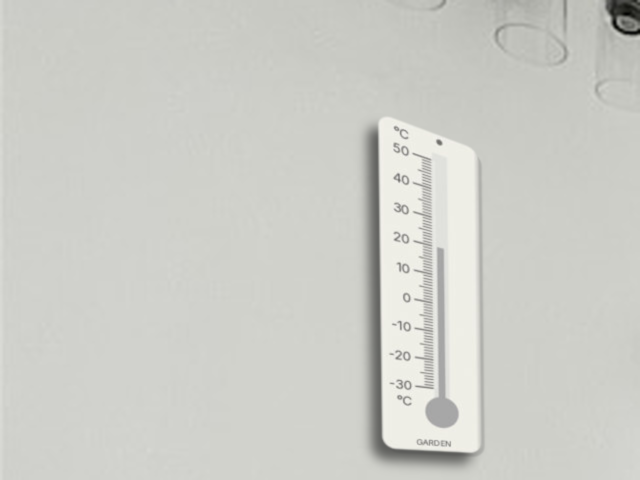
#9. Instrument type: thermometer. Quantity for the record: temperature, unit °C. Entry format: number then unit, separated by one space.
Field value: 20 °C
